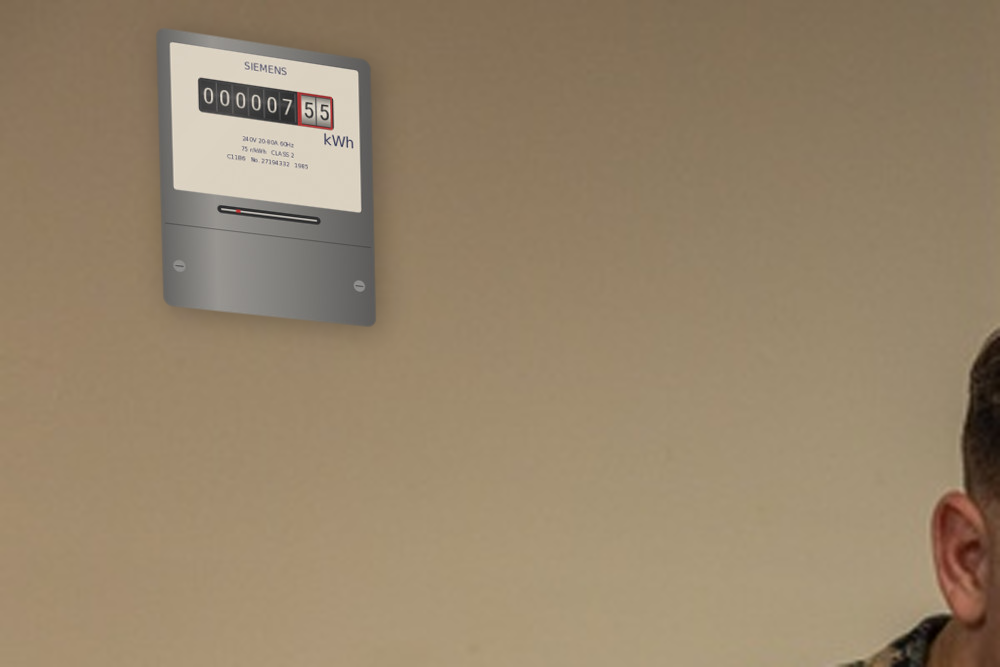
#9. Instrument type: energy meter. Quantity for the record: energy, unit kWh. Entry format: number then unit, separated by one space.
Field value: 7.55 kWh
